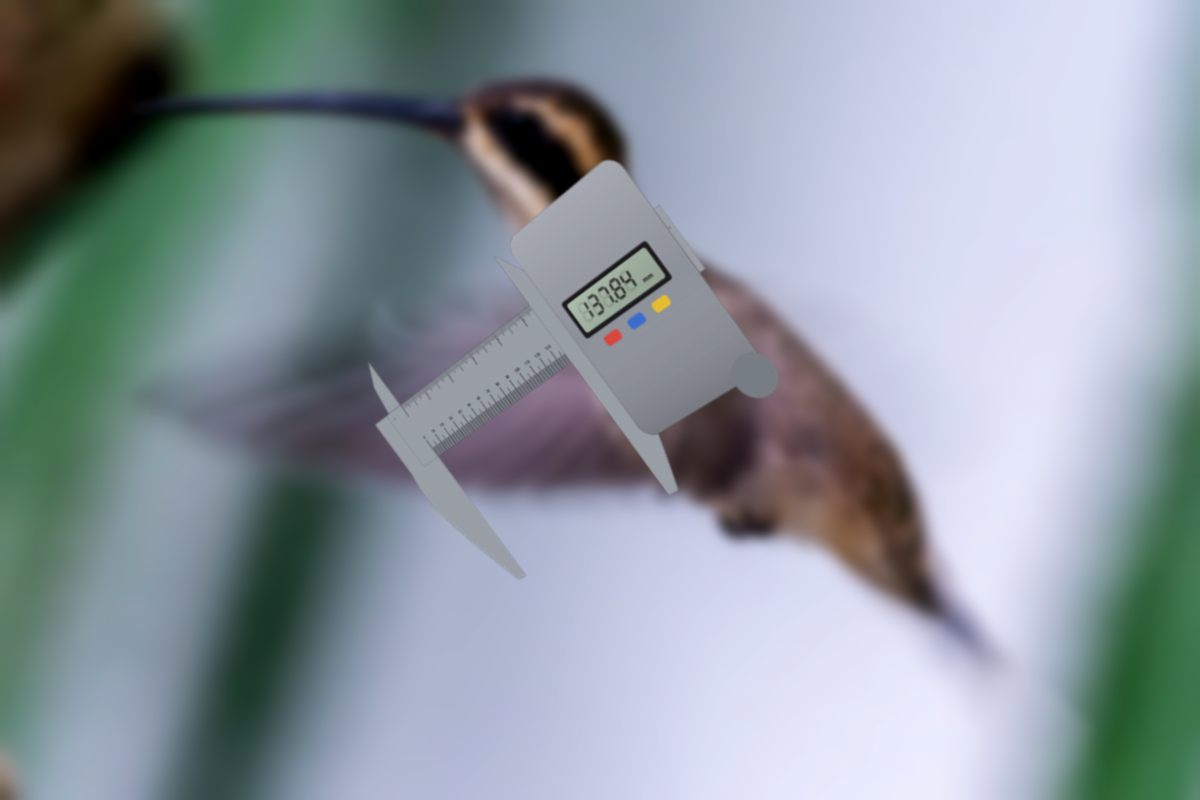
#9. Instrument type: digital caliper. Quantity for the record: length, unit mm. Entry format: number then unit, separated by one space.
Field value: 137.84 mm
